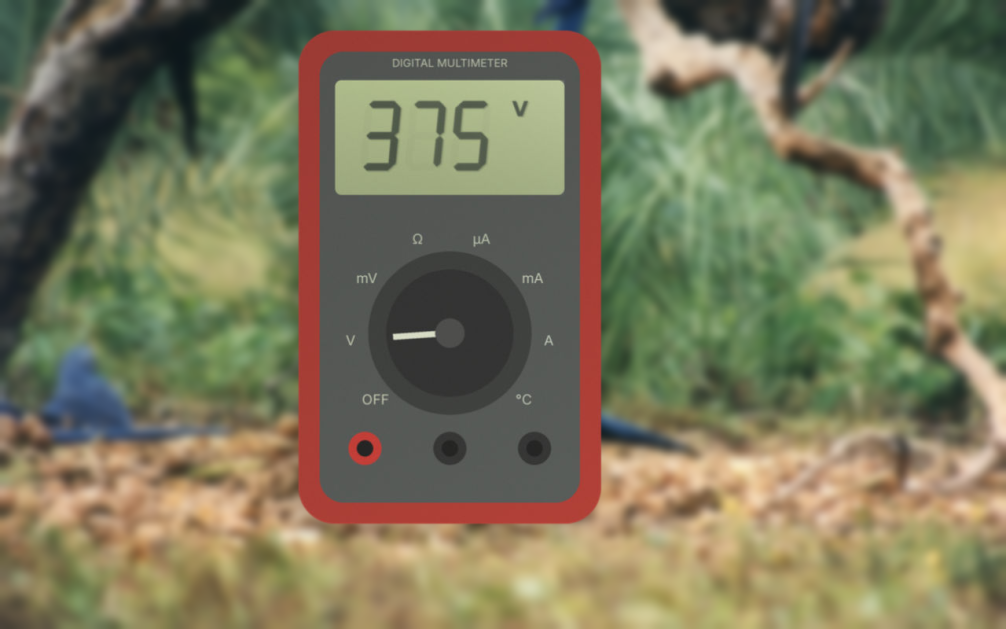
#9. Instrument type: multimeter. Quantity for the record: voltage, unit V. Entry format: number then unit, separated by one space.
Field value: 375 V
